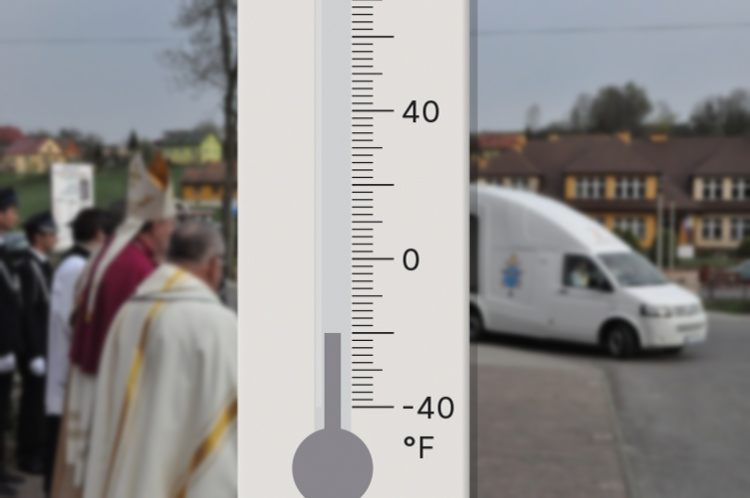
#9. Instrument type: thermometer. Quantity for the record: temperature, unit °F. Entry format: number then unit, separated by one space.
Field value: -20 °F
